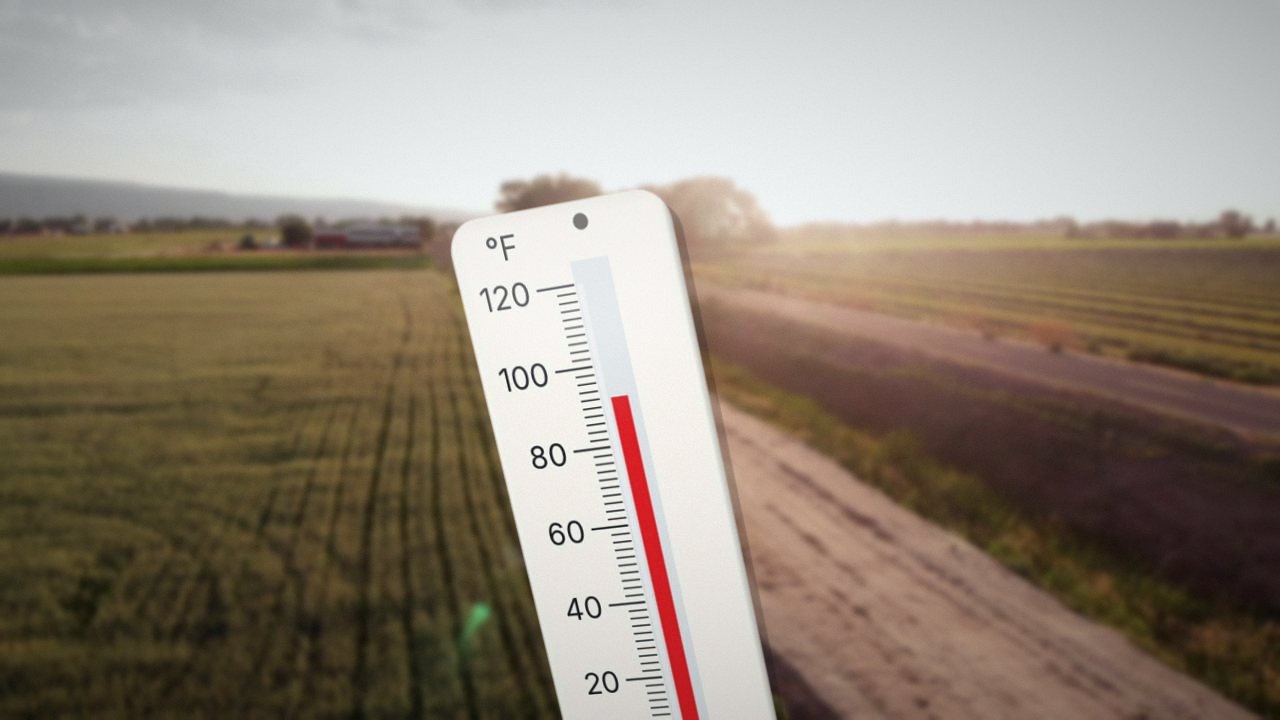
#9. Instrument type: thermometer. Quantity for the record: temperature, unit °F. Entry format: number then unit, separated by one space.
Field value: 92 °F
